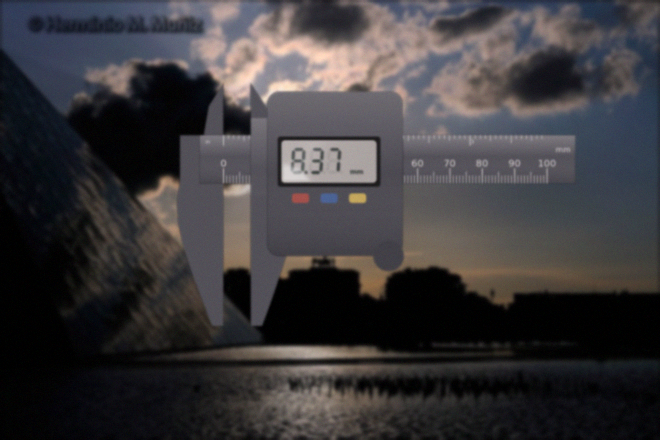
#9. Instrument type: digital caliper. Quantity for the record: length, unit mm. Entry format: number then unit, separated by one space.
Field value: 8.37 mm
